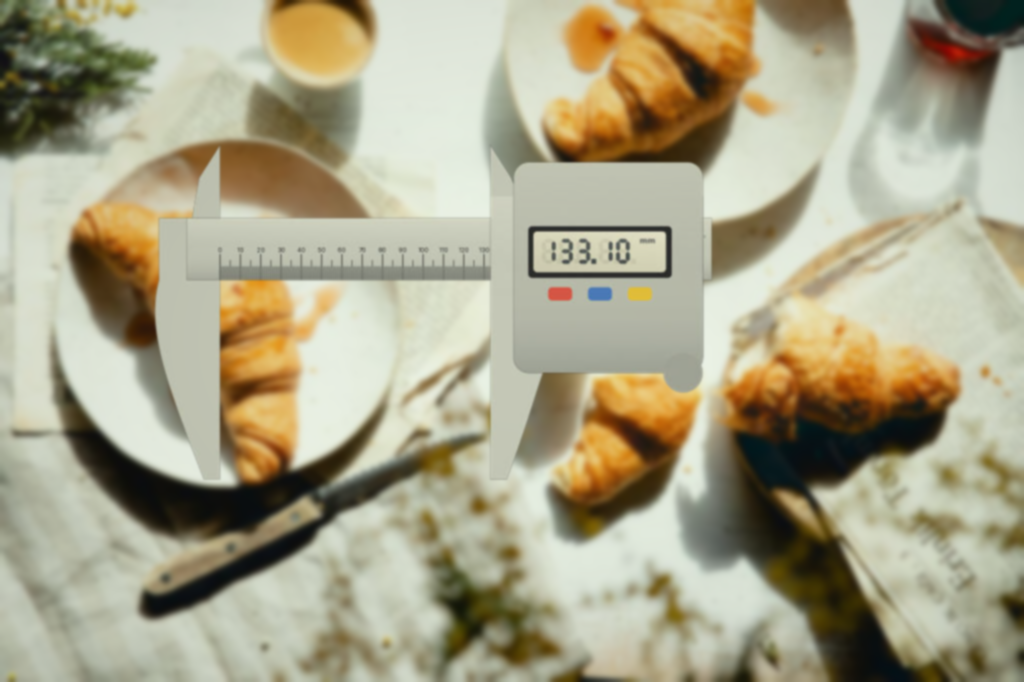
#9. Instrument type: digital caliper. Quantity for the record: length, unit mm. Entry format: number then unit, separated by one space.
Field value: 133.10 mm
